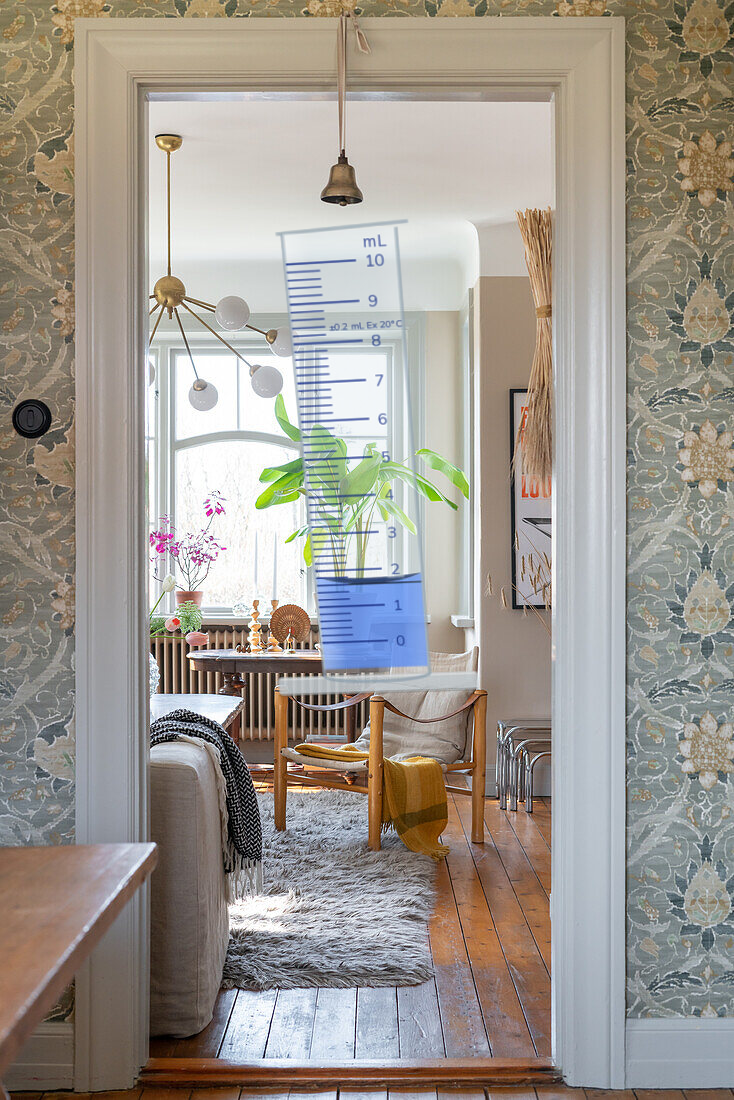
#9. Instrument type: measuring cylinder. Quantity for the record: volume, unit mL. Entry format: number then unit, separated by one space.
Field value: 1.6 mL
